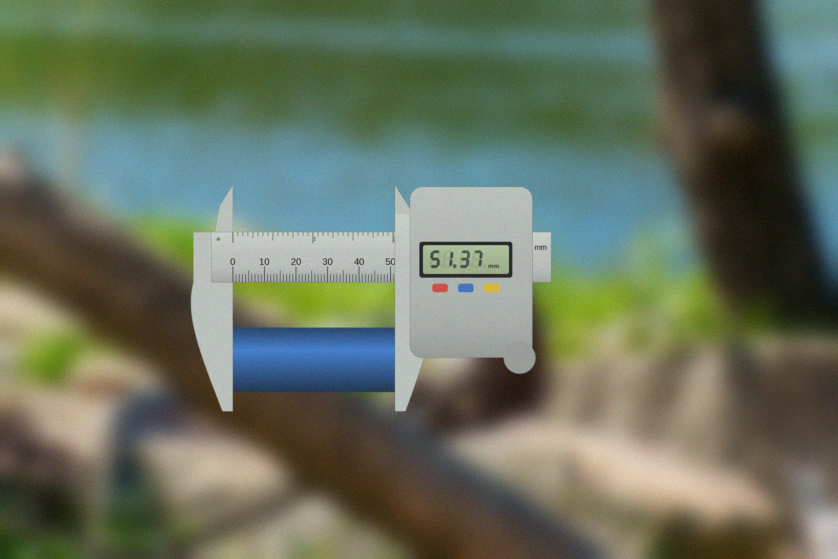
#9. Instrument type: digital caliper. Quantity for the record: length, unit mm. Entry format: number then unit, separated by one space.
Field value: 51.37 mm
